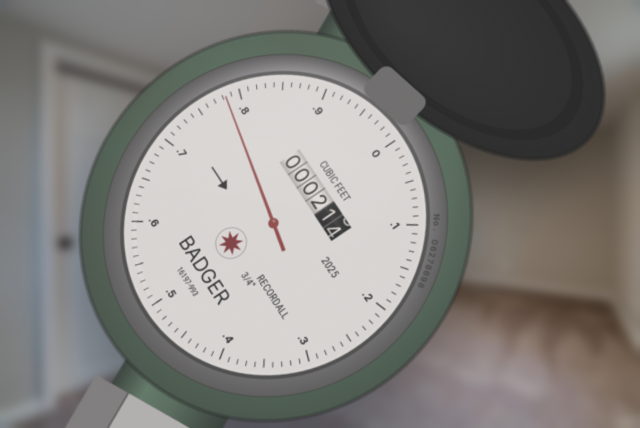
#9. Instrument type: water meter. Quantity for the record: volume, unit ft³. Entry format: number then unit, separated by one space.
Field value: 213.78 ft³
